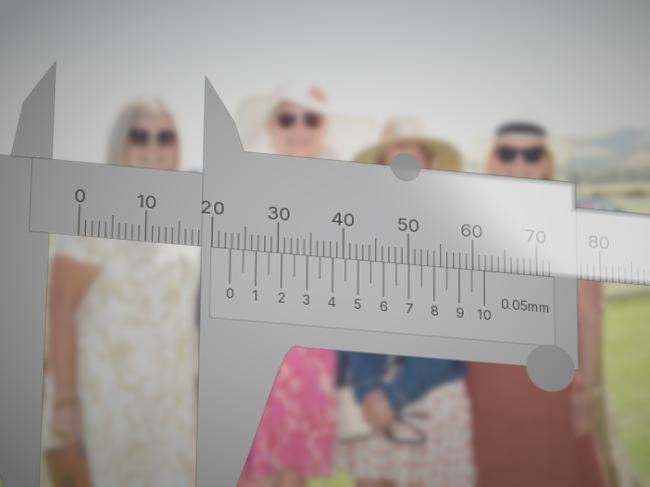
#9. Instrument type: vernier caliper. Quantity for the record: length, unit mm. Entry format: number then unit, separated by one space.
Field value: 22.8 mm
